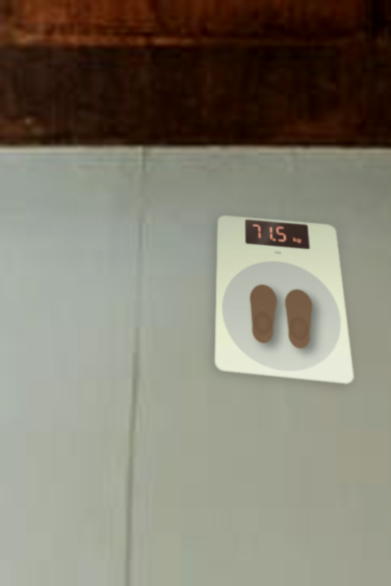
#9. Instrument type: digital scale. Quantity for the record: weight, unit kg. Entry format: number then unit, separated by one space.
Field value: 71.5 kg
